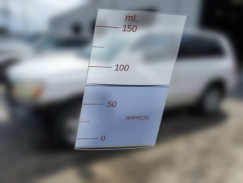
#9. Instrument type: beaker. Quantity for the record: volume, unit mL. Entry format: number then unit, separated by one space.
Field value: 75 mL
